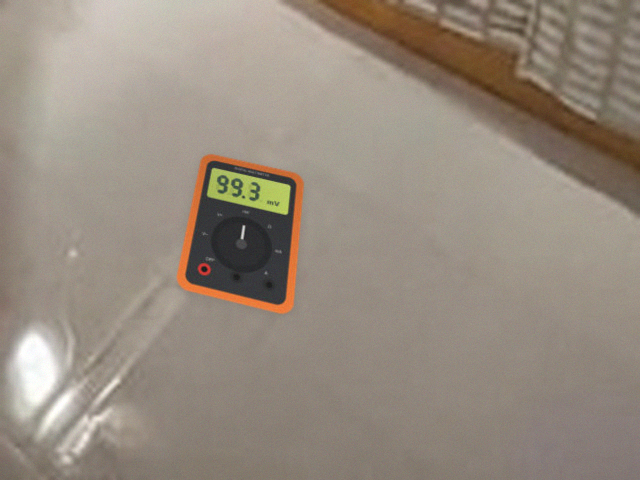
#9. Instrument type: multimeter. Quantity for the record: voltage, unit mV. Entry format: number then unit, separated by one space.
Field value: 99.3 mV
